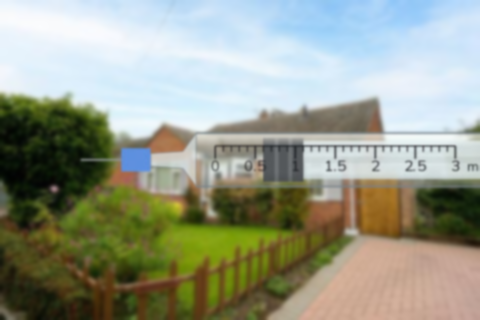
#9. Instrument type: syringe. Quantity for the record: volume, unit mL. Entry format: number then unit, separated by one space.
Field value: 0.6 mL
